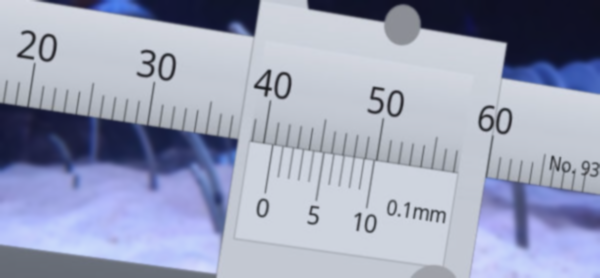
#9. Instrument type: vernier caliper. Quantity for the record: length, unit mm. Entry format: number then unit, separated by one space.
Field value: 40.8 mm
